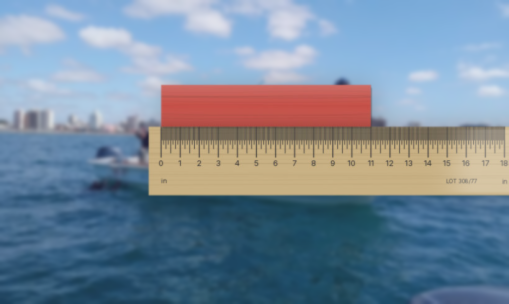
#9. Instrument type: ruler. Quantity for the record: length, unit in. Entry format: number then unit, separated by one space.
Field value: 11 in
